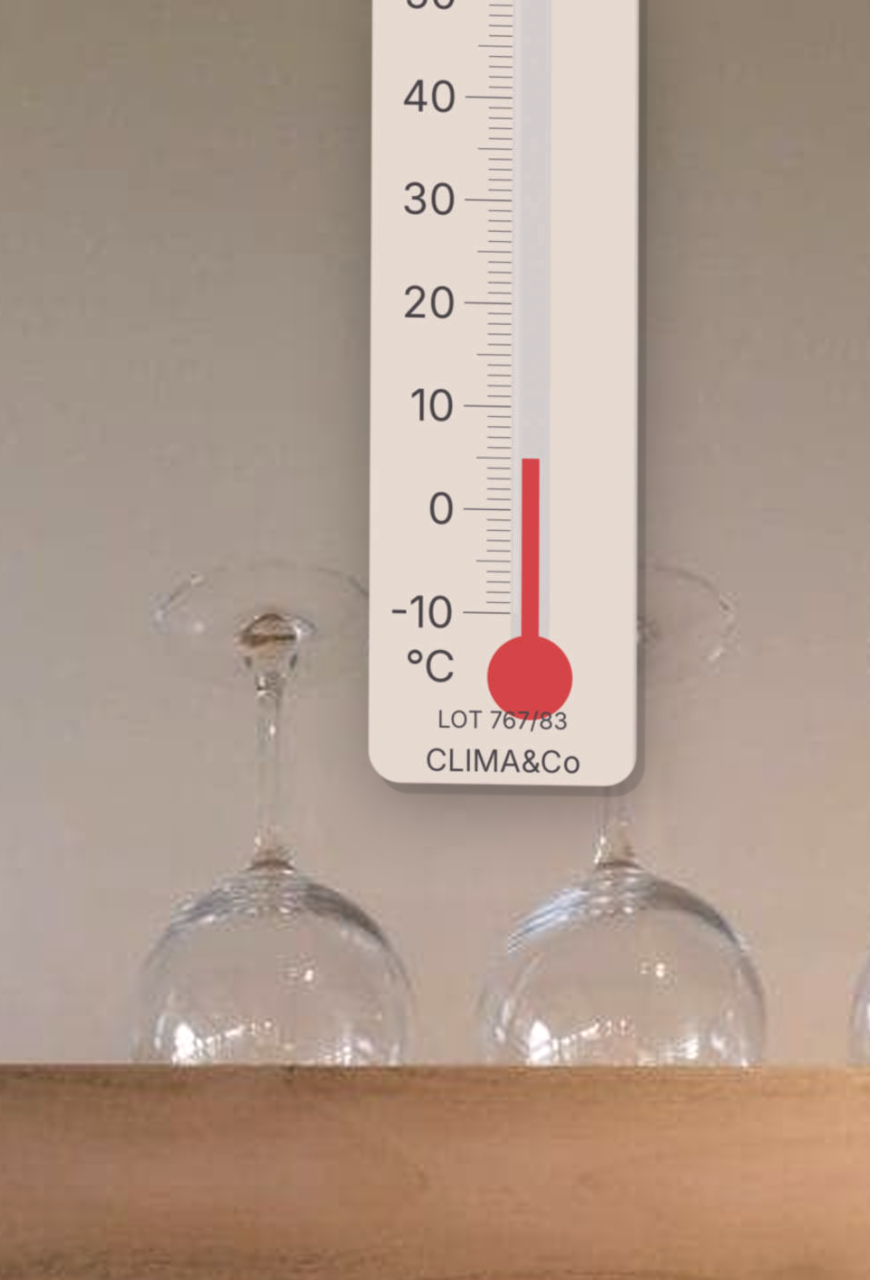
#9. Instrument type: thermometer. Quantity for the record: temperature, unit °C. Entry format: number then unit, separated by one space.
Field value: 5 °C
